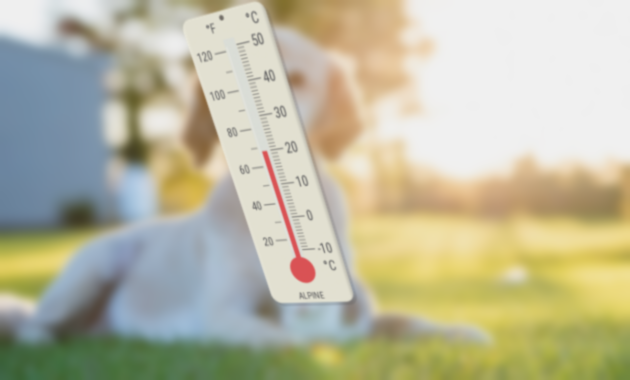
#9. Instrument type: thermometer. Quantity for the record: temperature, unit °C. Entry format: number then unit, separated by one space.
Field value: 20 °C
